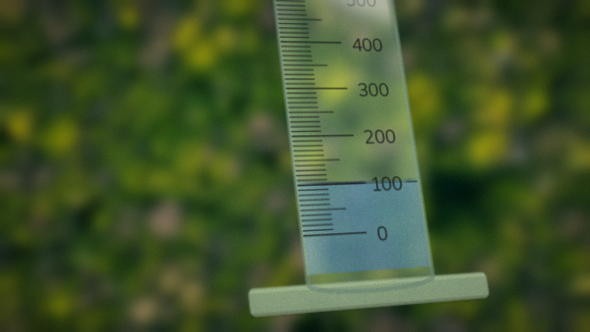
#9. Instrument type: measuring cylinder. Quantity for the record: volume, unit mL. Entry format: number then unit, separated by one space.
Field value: 100 mL
